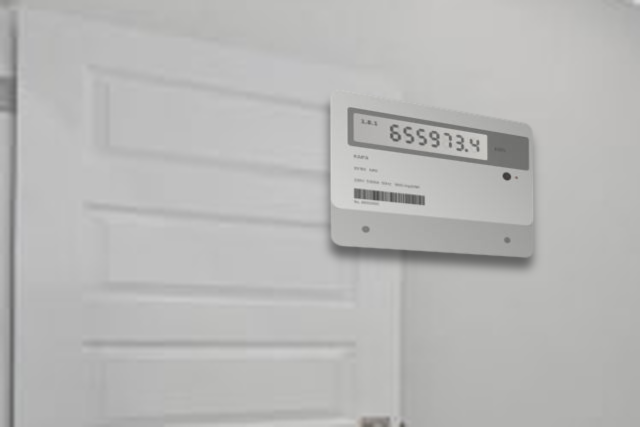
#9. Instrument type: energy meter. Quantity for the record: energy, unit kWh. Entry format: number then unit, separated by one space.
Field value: 655973.4 kWh
